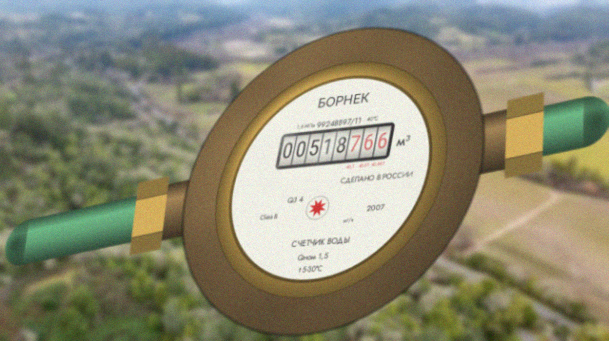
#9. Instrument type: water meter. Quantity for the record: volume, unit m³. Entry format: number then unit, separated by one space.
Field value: 518.766 m³
